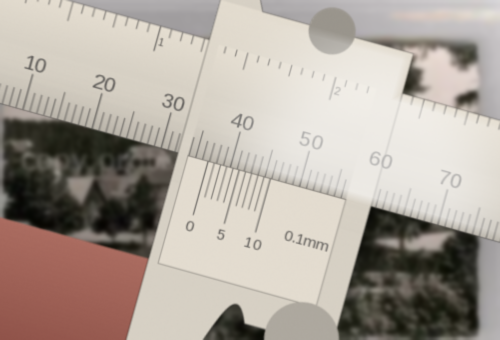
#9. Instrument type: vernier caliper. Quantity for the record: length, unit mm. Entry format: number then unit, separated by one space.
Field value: 36.8 mm
